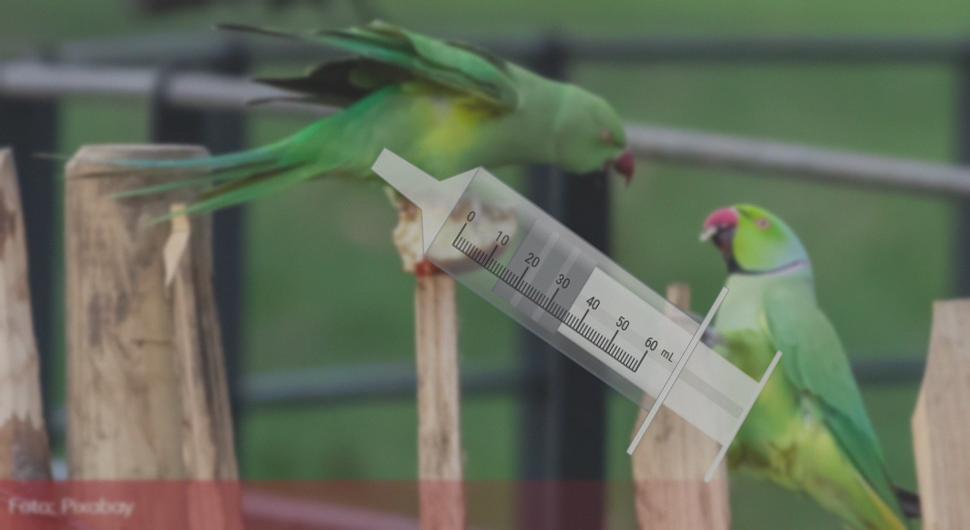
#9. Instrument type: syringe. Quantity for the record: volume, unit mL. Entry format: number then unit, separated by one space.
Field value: 15 mL
